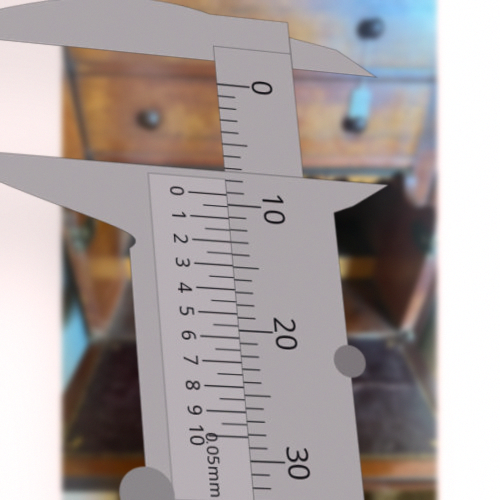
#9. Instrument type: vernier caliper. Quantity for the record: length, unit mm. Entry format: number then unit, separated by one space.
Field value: 9.2 mm
